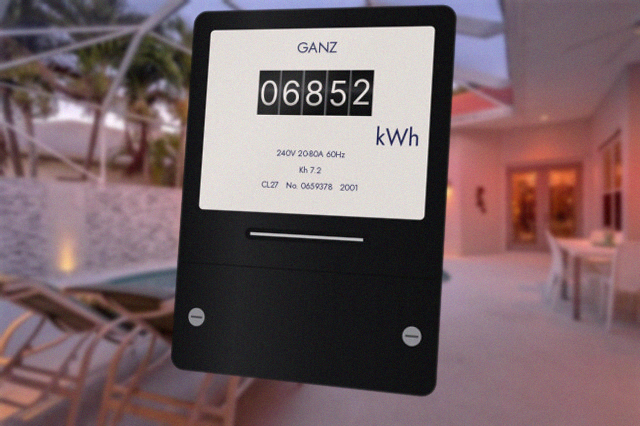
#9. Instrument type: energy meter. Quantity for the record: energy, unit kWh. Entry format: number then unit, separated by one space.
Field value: 6852 kWh
